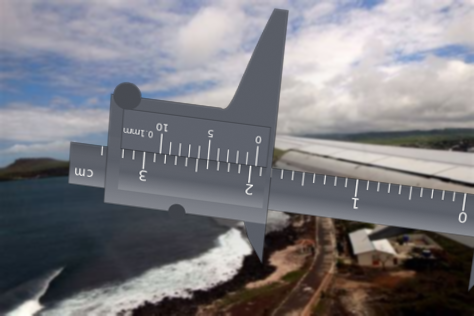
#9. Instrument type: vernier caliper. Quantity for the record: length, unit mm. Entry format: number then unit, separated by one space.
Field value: 19.5 mm
